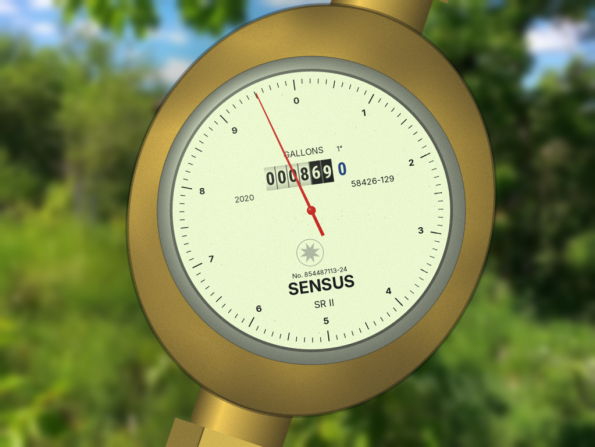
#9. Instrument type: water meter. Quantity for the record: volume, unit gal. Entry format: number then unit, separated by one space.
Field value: 8689.5 gal
